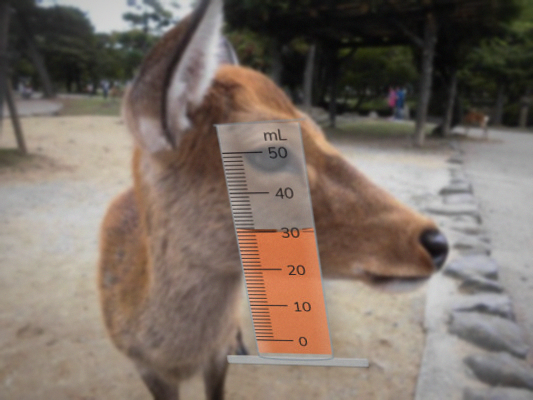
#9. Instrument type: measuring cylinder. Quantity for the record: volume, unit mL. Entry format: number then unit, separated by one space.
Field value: 30 mL
